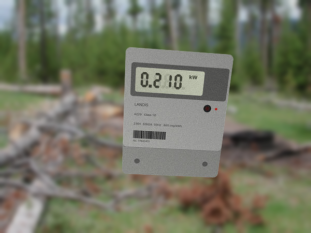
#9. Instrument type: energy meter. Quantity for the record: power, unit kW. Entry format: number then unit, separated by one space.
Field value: 0.210 kW
